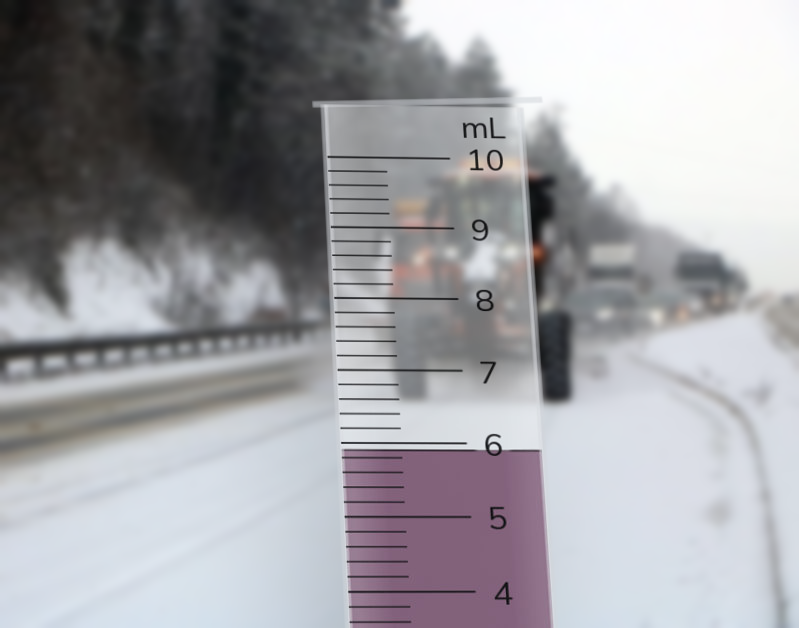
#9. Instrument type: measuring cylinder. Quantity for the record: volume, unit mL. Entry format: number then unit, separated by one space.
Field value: 5.9 mL
